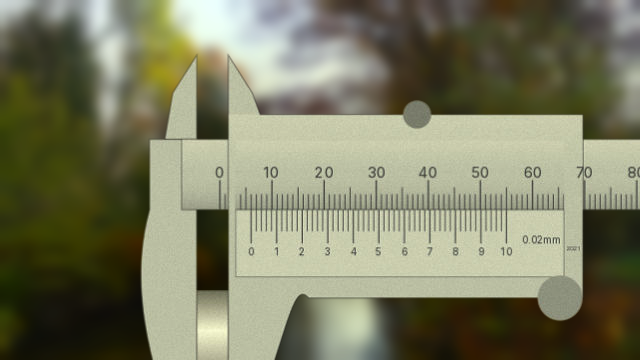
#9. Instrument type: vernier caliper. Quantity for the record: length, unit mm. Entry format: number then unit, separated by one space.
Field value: 6.0 mm
